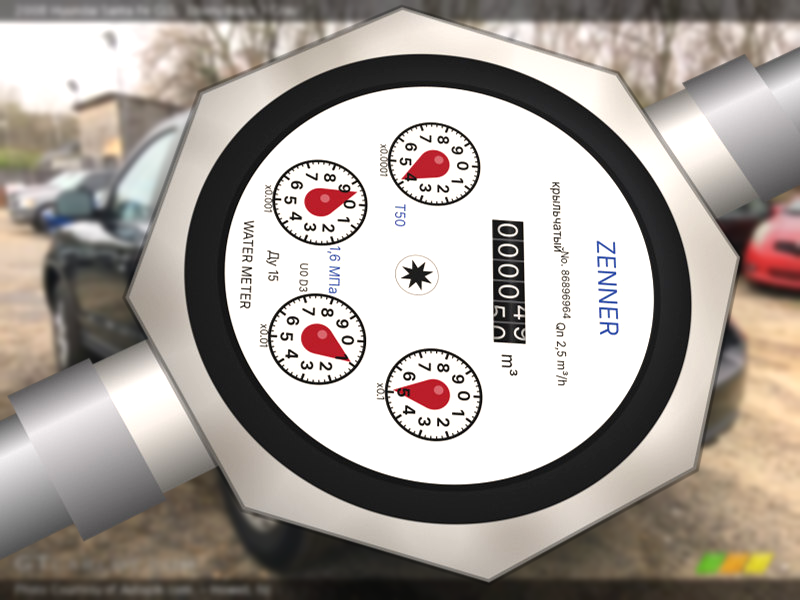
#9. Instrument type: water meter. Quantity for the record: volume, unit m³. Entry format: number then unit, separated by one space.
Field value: 49.5094 m³
